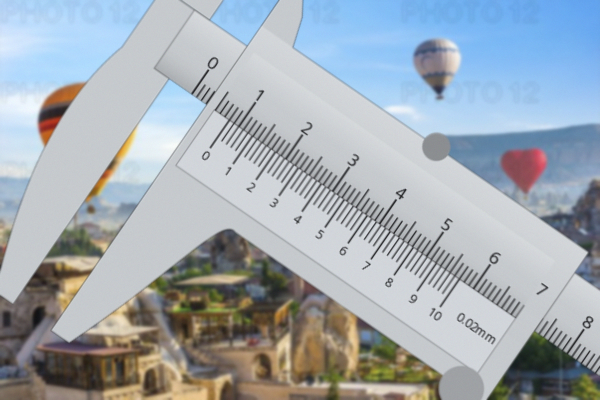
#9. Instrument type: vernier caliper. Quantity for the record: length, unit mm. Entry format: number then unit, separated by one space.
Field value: 8.0 mm
